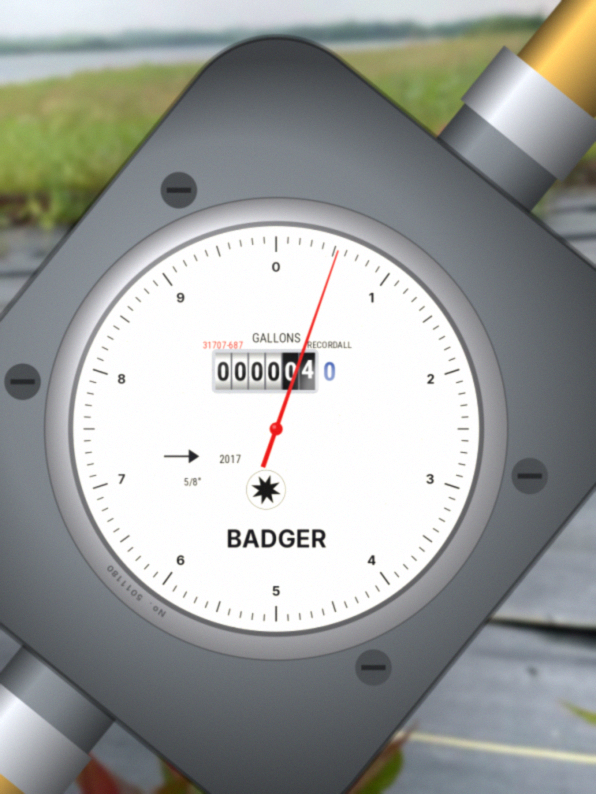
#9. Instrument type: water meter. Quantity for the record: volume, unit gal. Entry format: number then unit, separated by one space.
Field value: 40.5 gal
